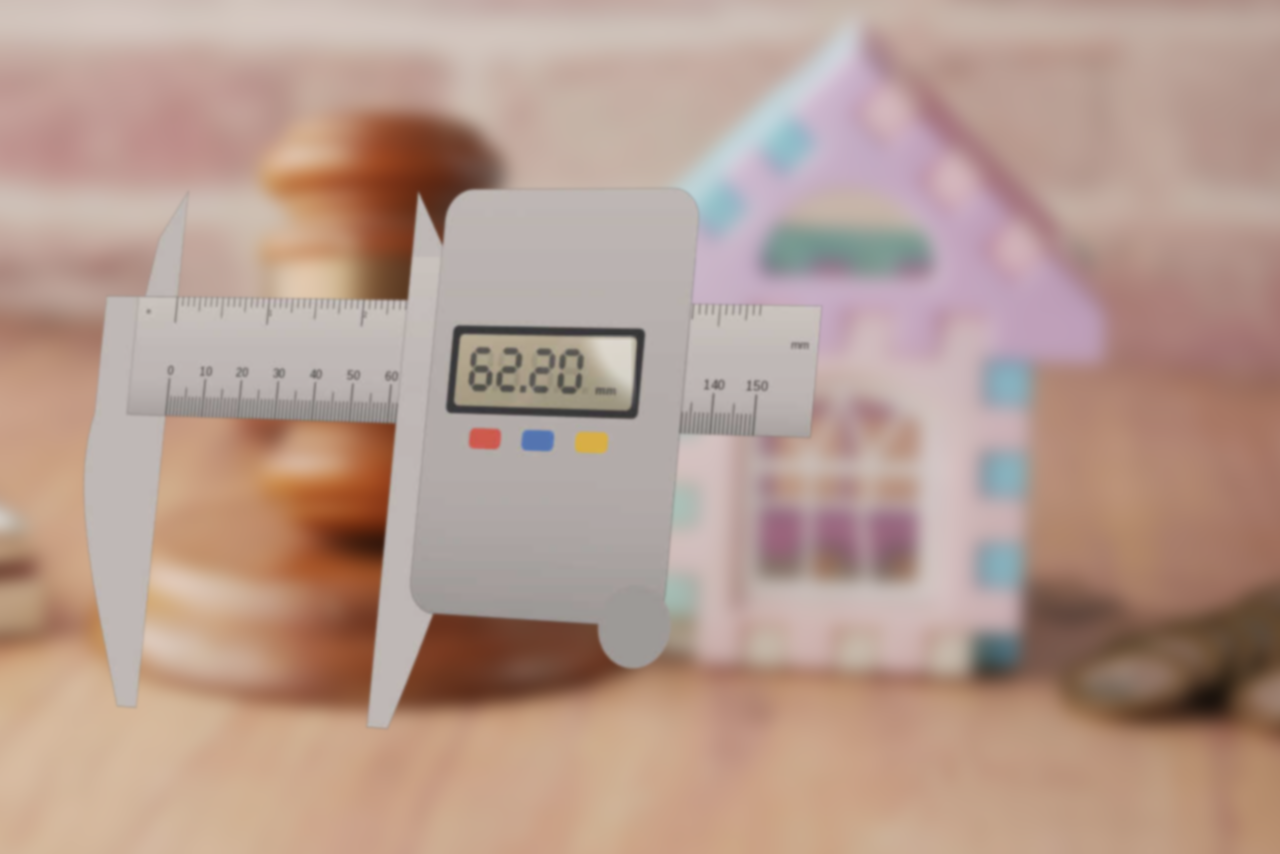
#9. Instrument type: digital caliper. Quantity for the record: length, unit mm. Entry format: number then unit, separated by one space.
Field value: 62.20 mm
